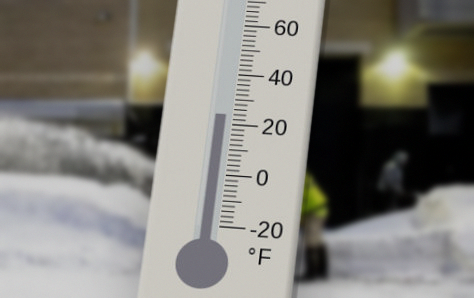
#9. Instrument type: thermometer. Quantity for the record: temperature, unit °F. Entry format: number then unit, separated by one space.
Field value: 24 °F
